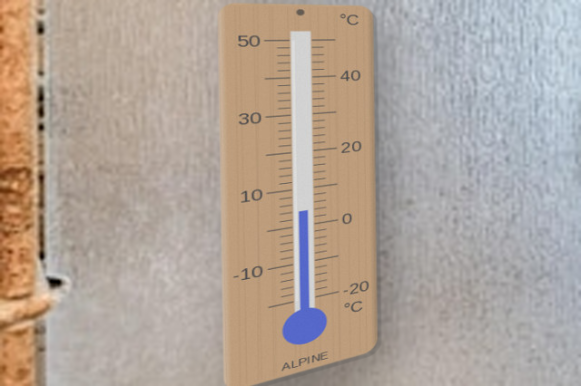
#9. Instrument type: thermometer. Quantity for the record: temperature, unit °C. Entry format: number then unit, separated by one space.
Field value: 4 °C
